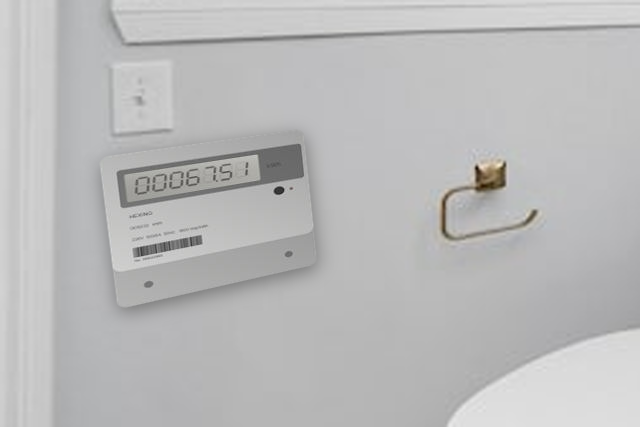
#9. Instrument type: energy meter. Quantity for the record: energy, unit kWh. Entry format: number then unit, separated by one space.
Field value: 67.51 kWh
